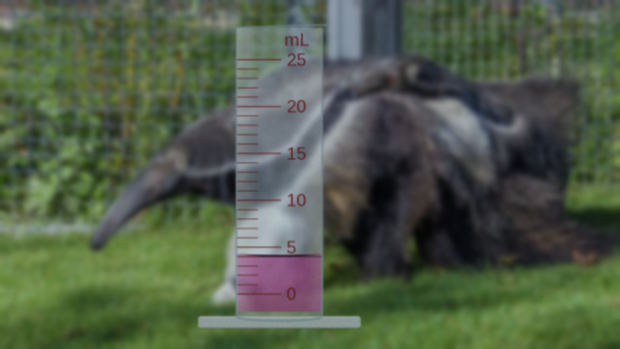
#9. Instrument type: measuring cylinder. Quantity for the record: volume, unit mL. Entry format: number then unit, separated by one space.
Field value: 4 mL
